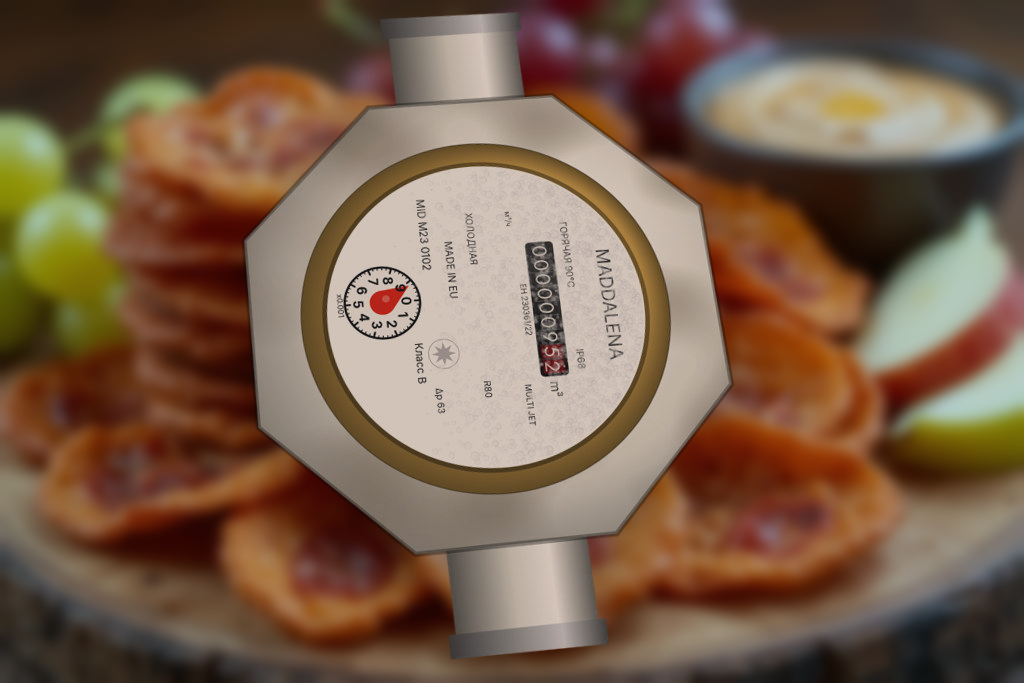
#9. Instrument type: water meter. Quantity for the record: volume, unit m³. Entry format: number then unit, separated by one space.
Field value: 9.519 m³
